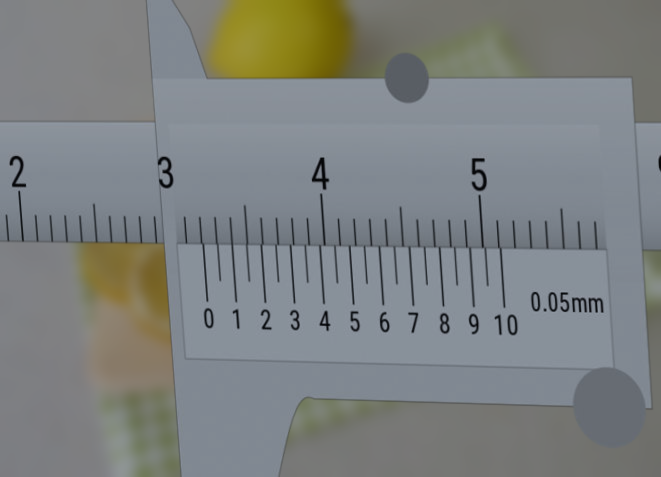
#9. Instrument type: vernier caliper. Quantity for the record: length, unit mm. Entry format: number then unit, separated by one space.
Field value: 32.1 mm
